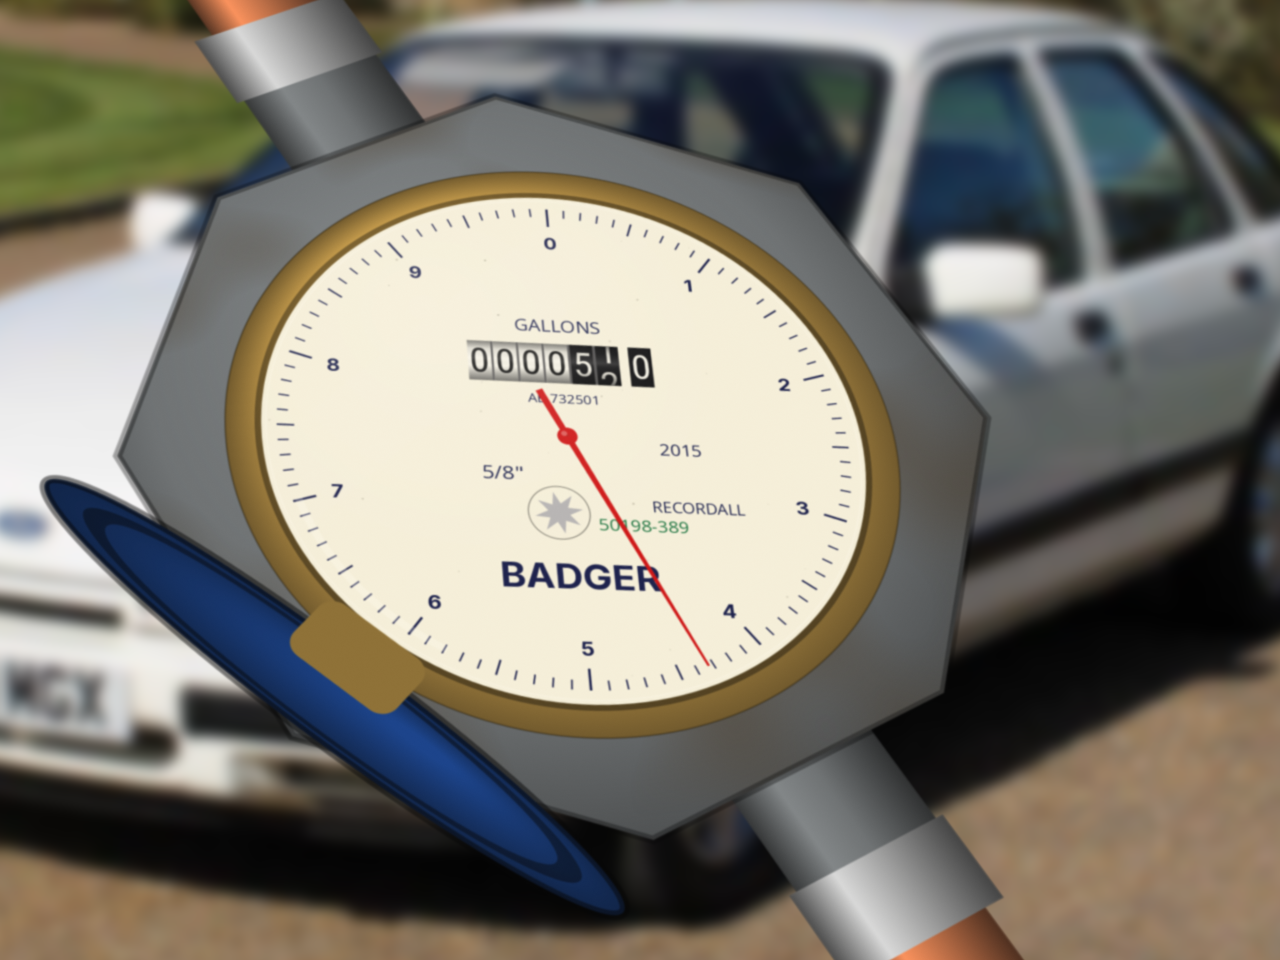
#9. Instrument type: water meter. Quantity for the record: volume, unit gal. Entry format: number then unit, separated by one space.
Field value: 514.3 gal
